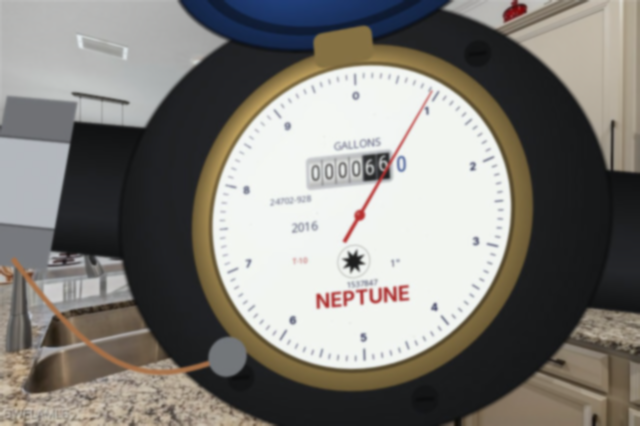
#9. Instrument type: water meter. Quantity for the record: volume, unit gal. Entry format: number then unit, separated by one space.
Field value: 660.9 gal
